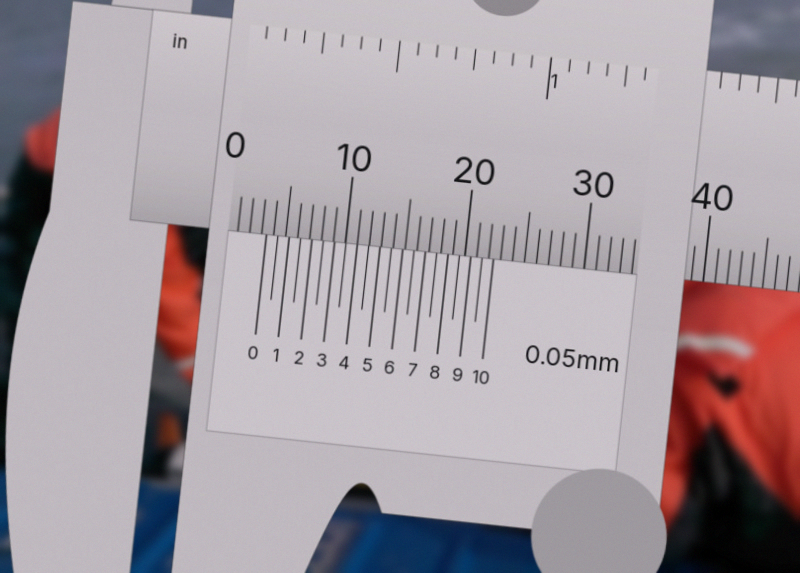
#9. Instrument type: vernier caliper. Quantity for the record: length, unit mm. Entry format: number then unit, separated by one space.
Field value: 3.4 mm
